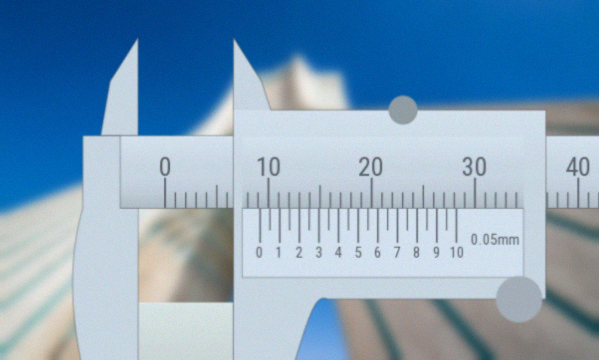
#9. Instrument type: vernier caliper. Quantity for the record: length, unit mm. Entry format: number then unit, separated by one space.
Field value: 9.2 mm
